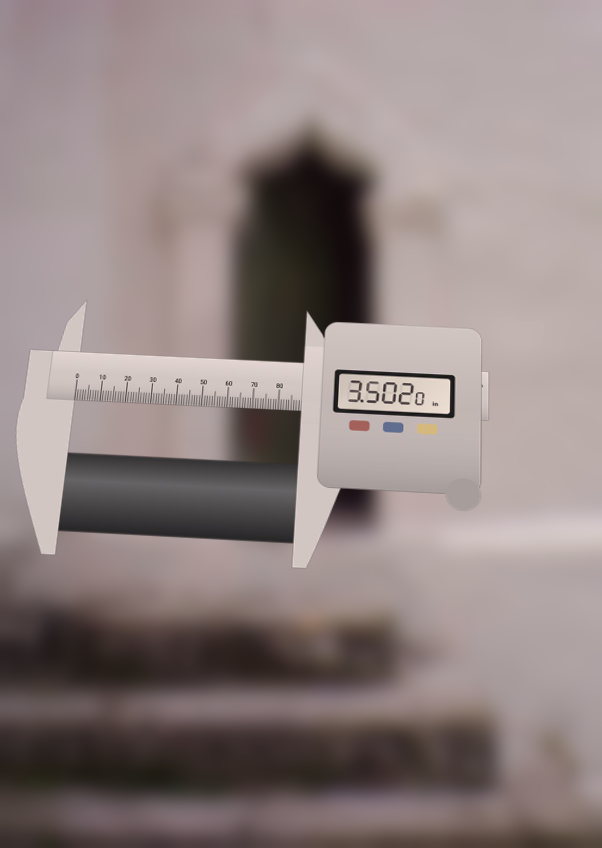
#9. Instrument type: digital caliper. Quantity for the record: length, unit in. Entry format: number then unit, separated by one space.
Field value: 3.5020 in
